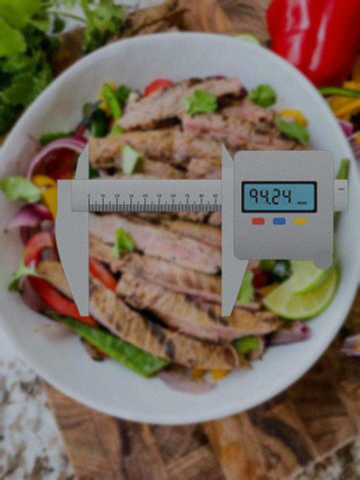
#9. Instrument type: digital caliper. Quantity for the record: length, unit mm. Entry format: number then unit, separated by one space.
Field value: 94.24 mm
